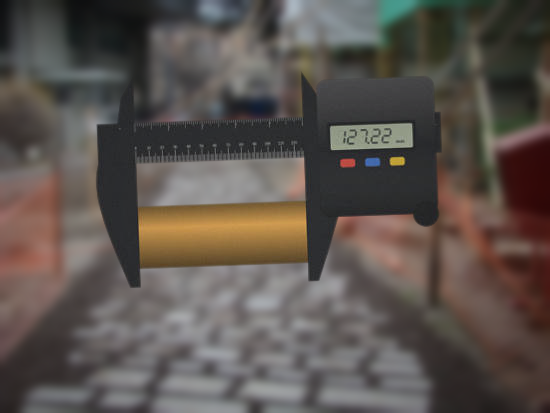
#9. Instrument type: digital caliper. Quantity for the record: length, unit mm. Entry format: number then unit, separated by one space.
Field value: 127.22 mm
